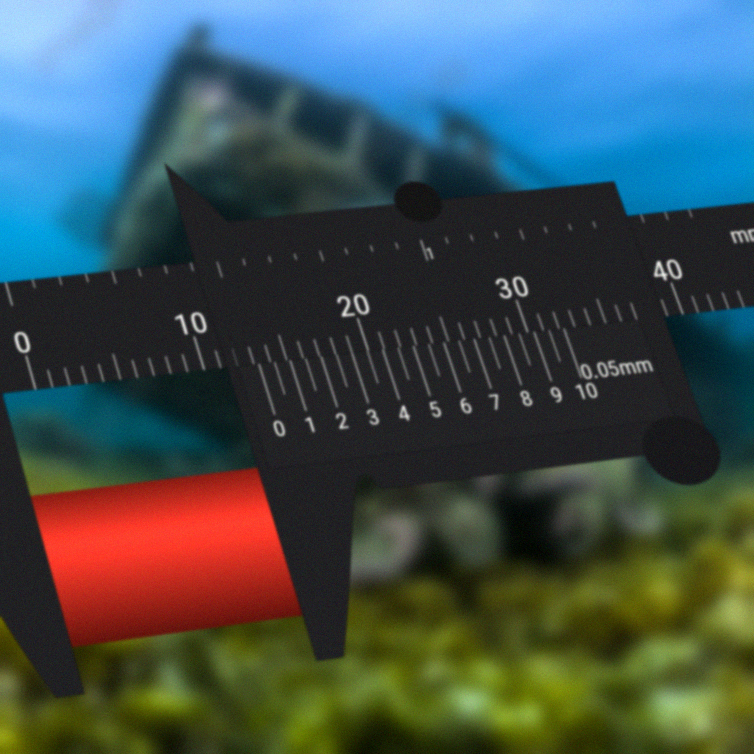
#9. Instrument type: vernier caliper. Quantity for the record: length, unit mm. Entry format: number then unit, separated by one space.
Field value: 13.3 mm
